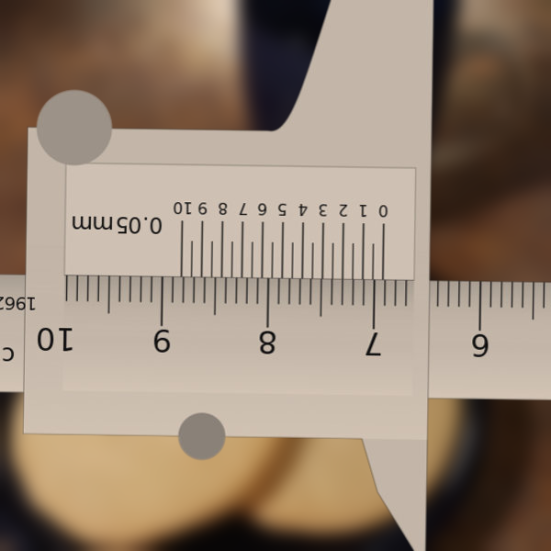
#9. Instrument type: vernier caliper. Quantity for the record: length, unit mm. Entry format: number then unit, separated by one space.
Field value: 69.2 mm
